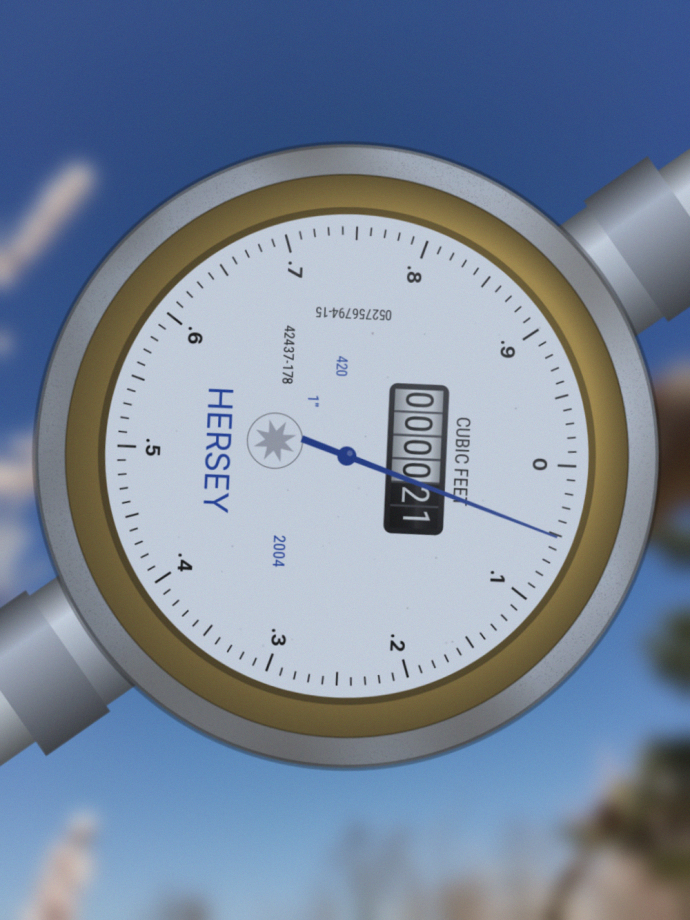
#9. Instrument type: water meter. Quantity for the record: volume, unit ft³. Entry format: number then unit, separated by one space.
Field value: 21.05 ft³
